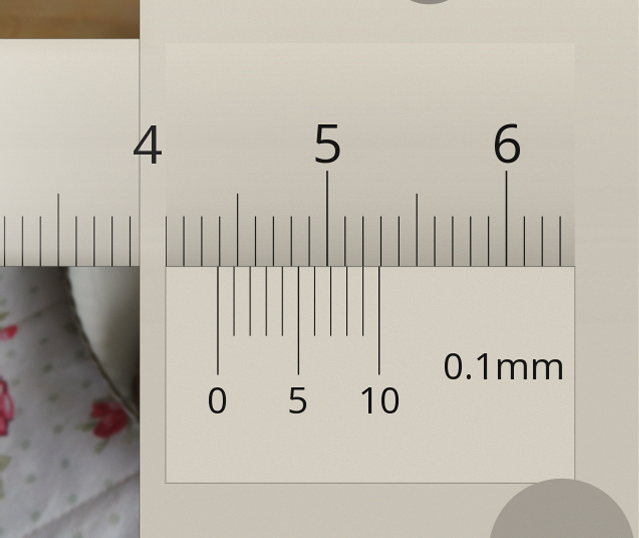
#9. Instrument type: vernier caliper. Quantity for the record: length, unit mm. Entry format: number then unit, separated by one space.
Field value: 43.9 mm
